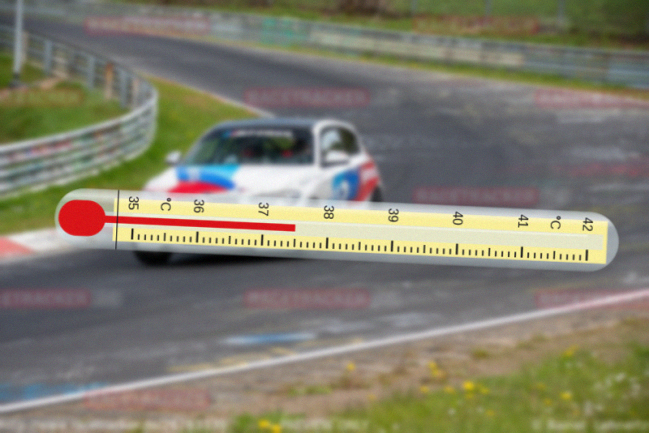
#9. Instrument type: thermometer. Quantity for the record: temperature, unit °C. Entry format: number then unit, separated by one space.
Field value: 37.5 °C
